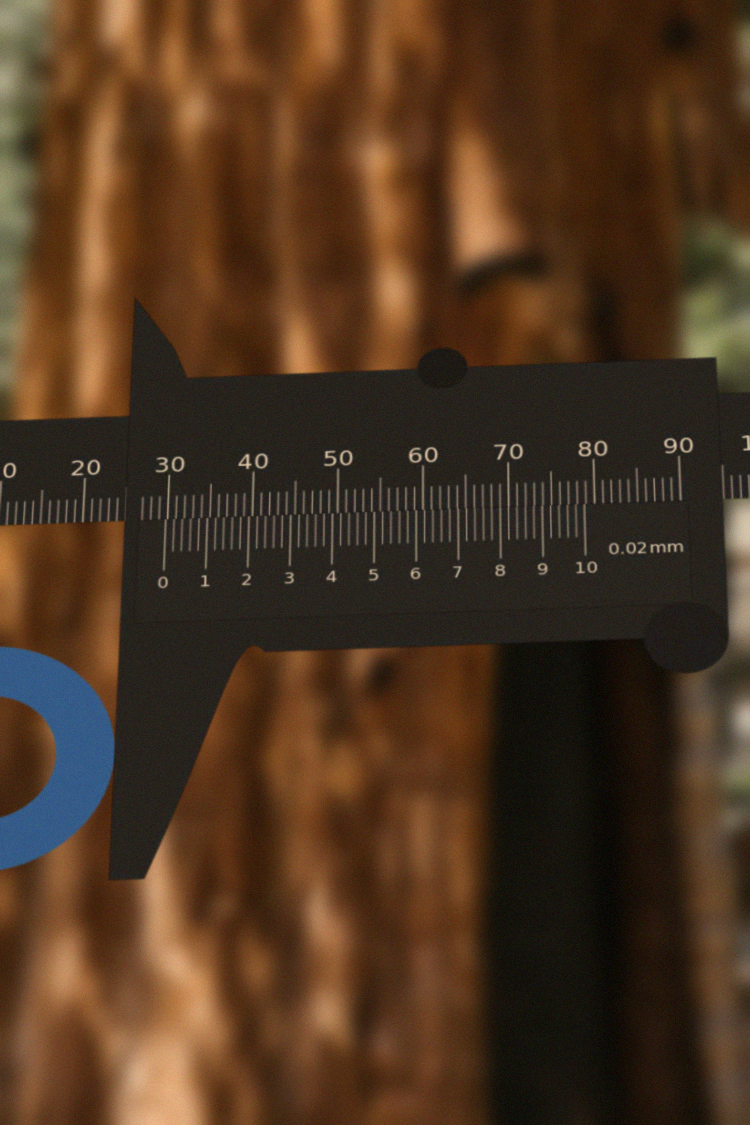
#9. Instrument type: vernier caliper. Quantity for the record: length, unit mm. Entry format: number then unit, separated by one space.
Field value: 29.8 mm
